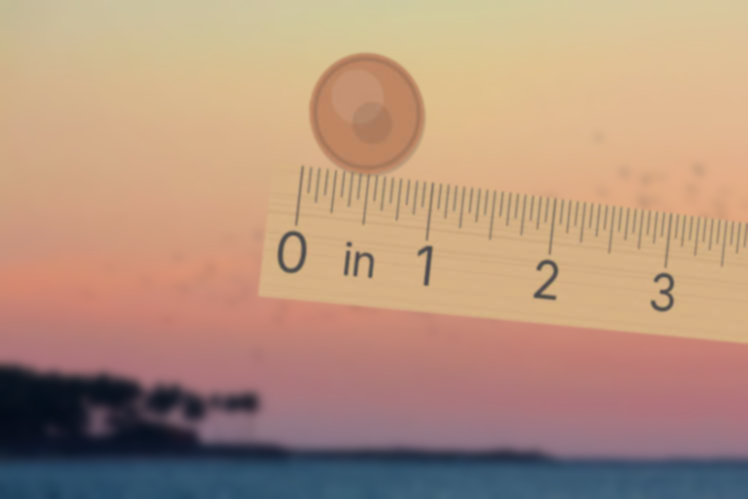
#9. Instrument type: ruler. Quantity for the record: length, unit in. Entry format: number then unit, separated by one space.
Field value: 0.875 in
